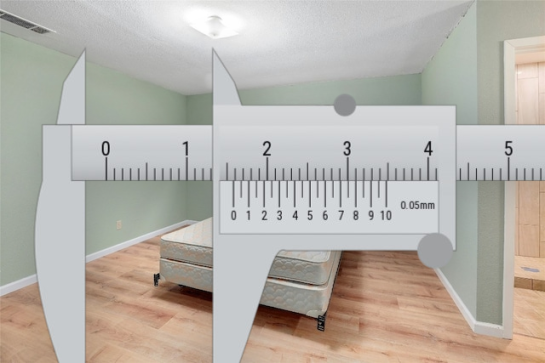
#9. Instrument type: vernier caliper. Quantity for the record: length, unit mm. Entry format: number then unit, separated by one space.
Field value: 15.8 mm
